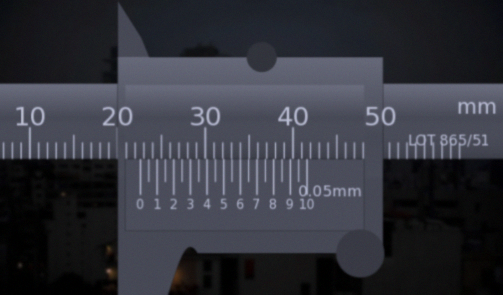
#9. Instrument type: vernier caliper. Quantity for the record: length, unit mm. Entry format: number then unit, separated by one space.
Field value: 22.6 mm
